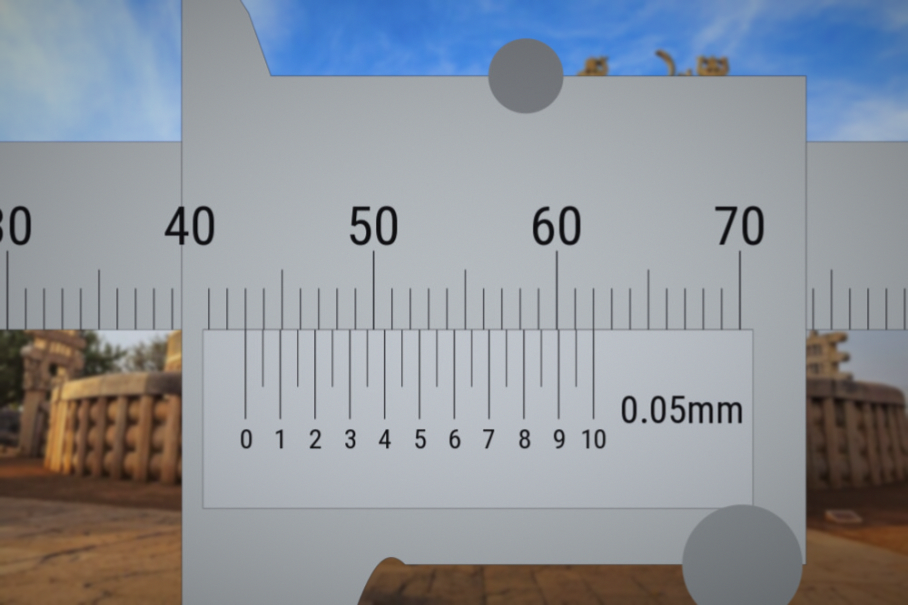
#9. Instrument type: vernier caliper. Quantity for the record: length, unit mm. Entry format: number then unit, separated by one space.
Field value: 43.0 mm
